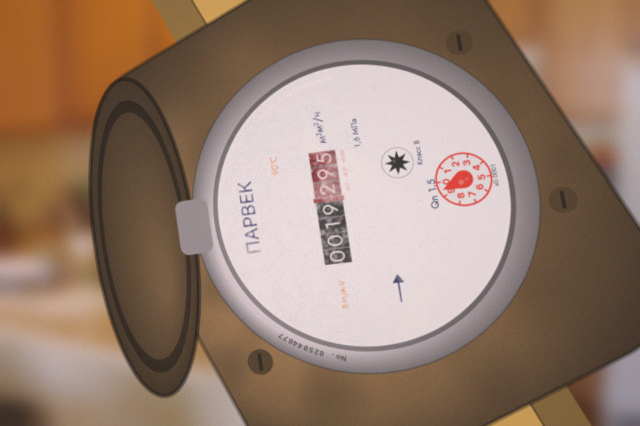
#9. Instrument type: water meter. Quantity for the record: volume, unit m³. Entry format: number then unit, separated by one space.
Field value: 19.2949 m³
